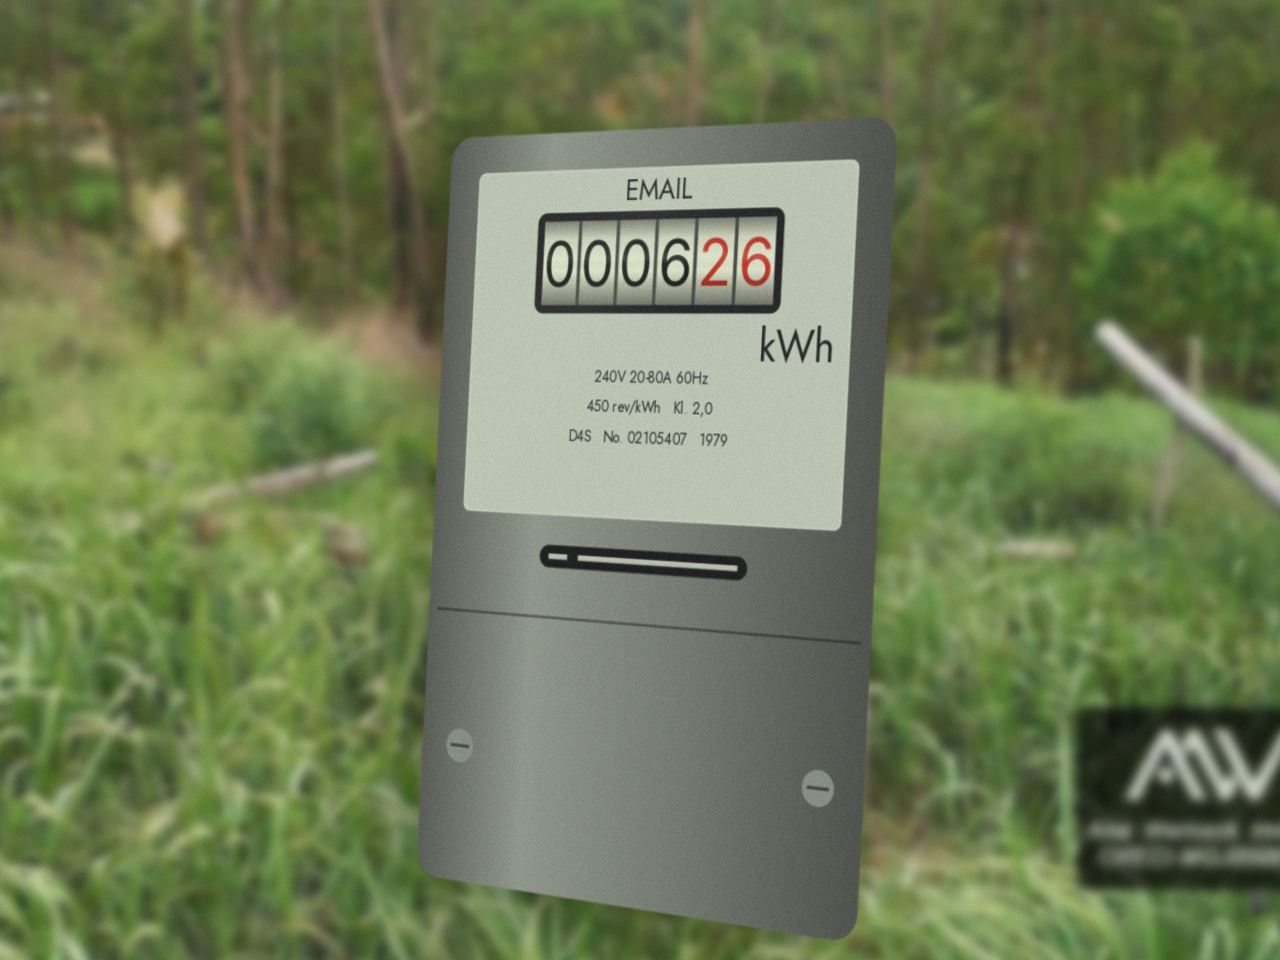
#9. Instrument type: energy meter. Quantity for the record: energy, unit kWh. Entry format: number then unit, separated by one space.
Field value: 6.26 kWh
